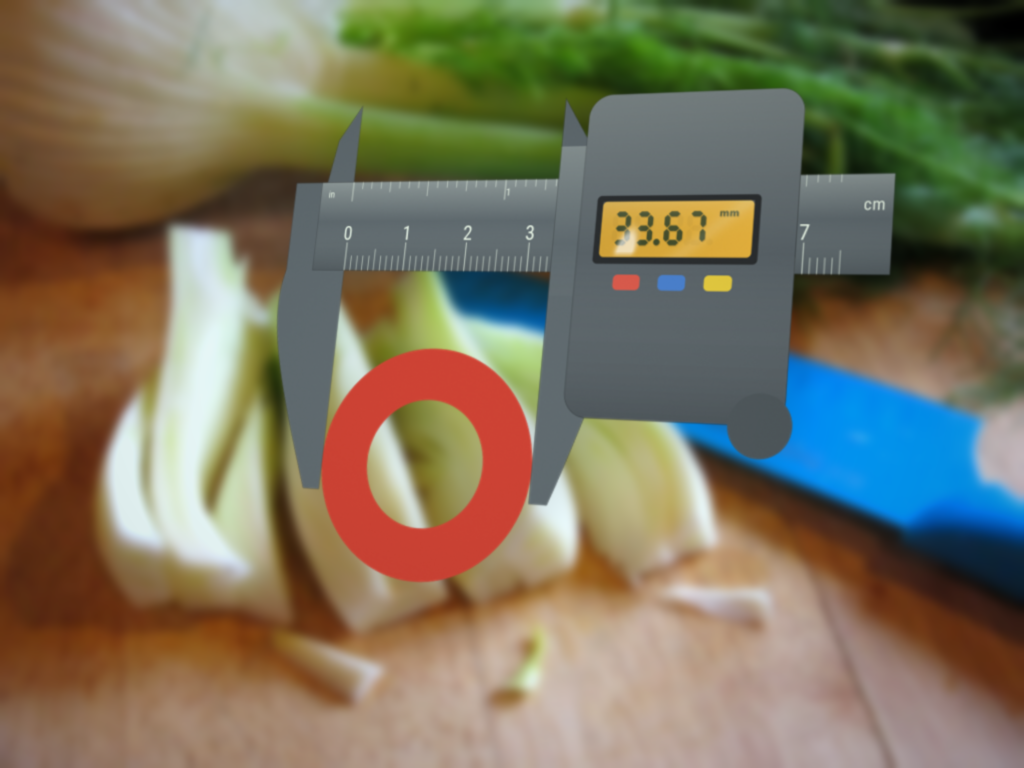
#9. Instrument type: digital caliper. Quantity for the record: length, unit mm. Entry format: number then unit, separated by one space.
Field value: 33.67 mm
